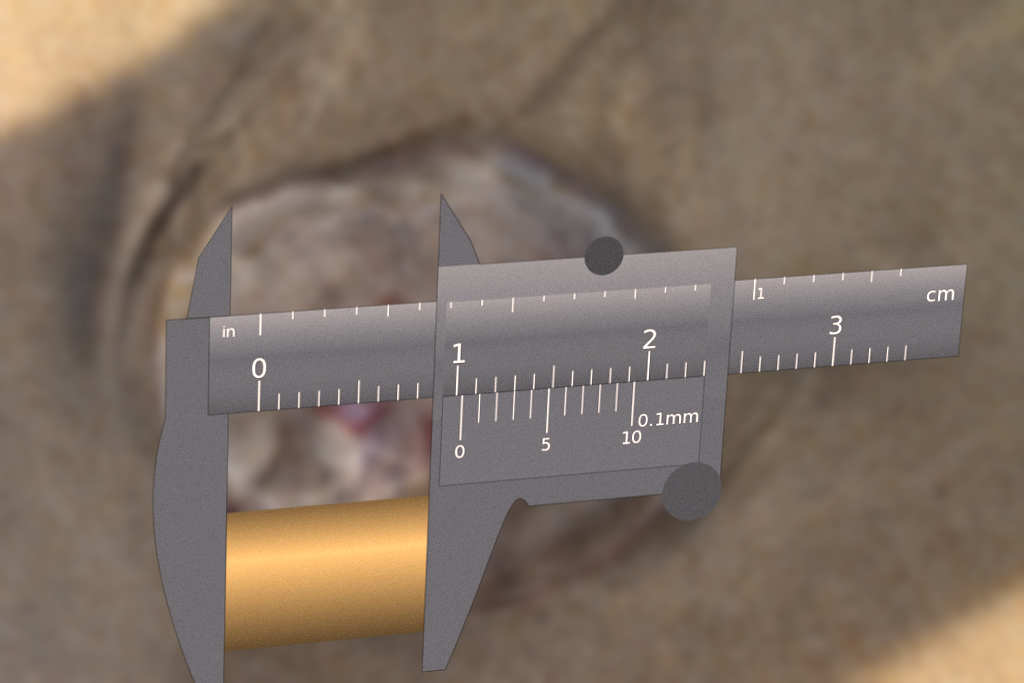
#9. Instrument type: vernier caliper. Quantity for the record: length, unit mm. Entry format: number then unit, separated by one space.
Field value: 10.3 mm
